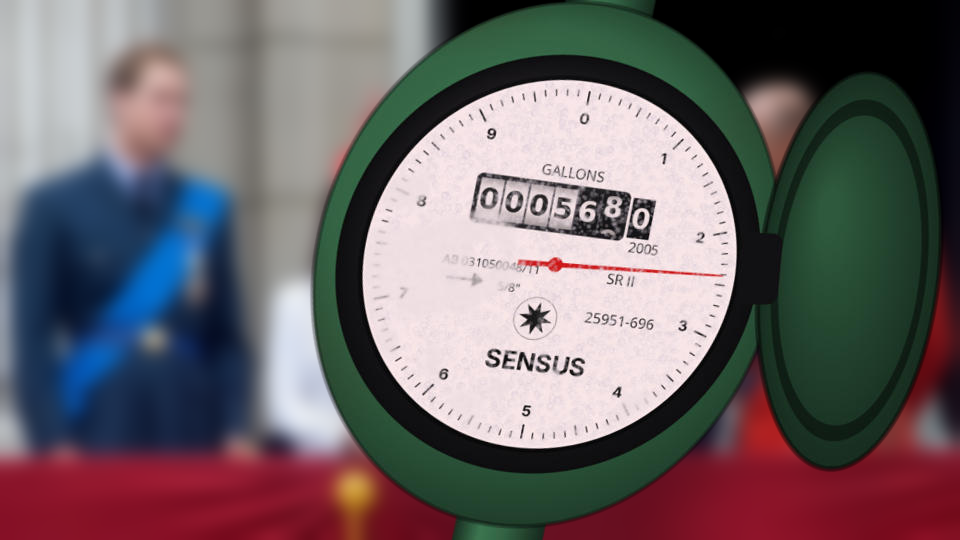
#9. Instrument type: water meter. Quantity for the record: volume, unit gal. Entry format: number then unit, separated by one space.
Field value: 5682.4 gal
